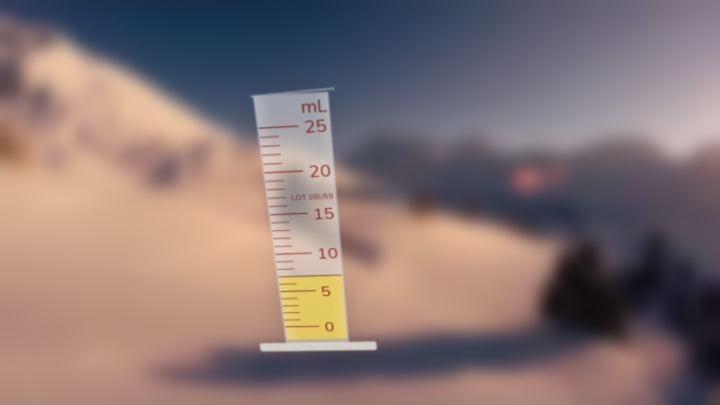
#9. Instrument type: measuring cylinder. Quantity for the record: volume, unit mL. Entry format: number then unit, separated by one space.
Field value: 7 mL
